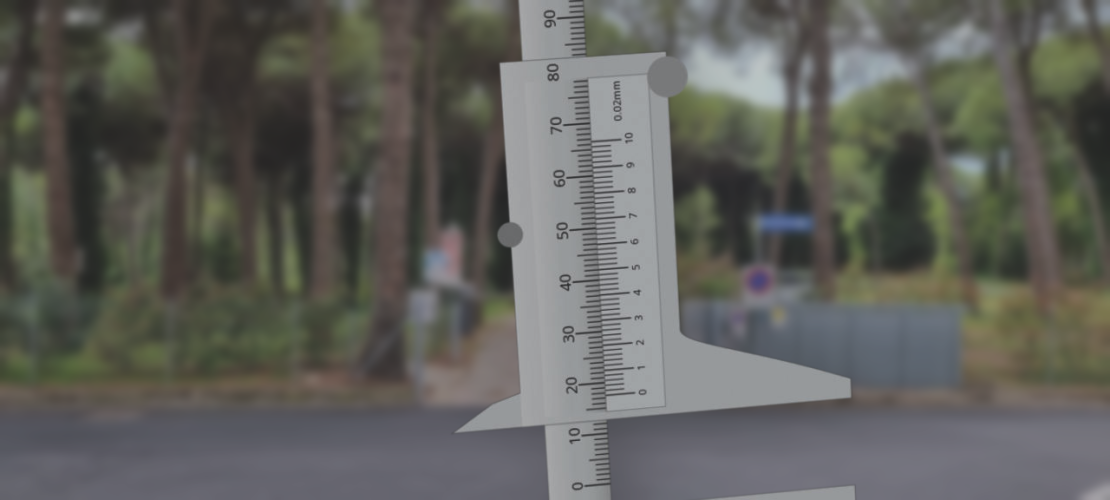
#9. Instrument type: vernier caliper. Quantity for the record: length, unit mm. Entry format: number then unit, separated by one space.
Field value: 17.5 mm
